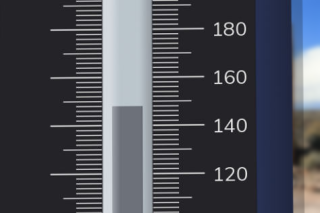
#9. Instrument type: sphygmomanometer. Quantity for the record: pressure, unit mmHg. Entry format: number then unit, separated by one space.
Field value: 148 mmHg
